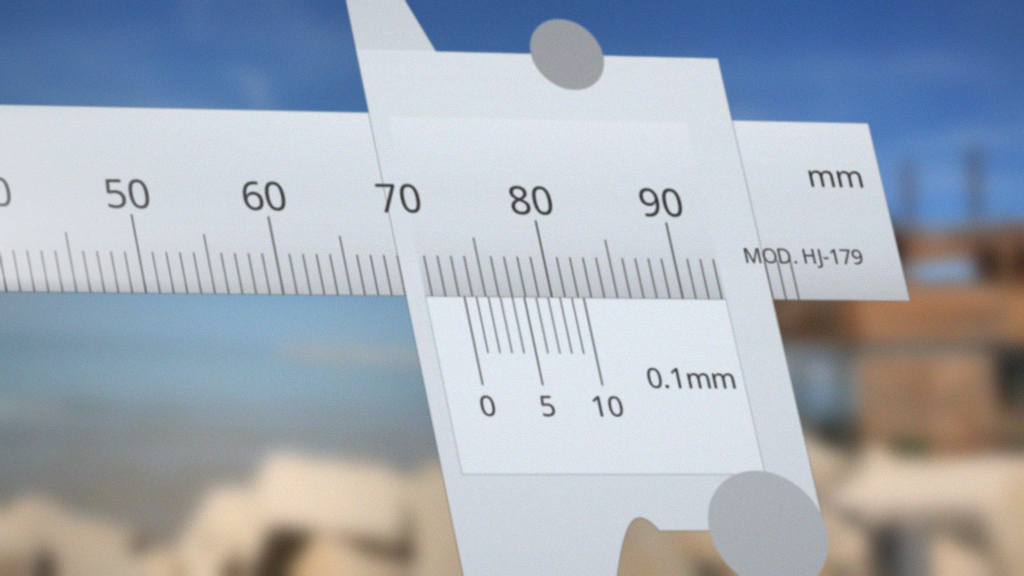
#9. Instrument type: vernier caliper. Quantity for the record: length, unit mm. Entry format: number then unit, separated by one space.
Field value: 73.4 mm
